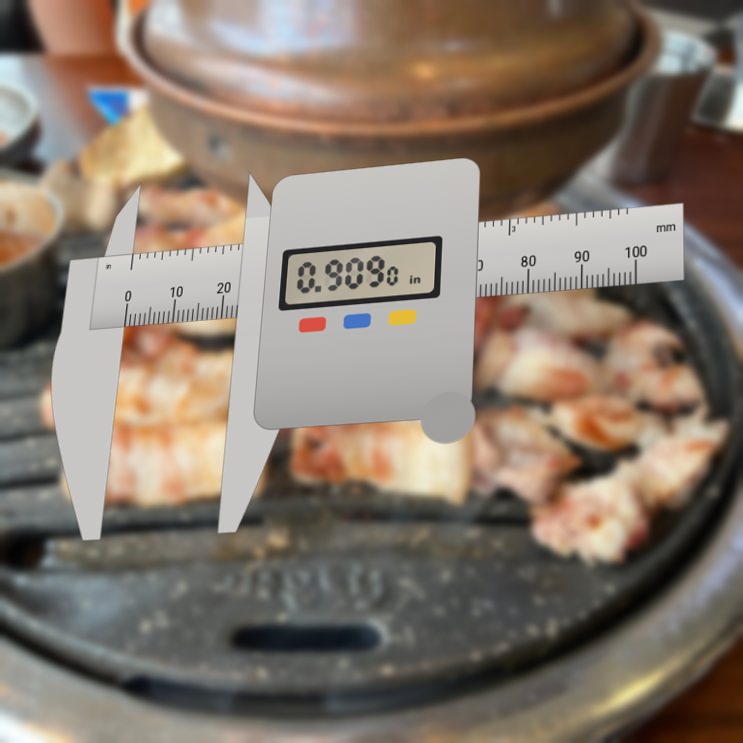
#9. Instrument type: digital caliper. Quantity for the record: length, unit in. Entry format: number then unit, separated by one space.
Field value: 0.9090 in
